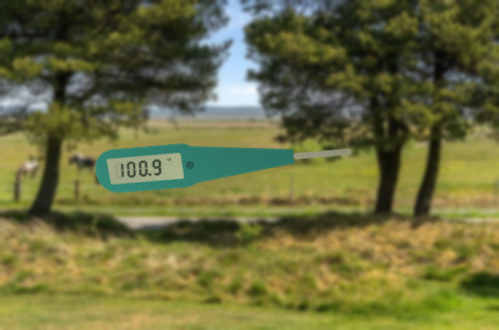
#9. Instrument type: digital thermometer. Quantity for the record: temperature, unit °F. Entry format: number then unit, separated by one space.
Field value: 100.9 °F
